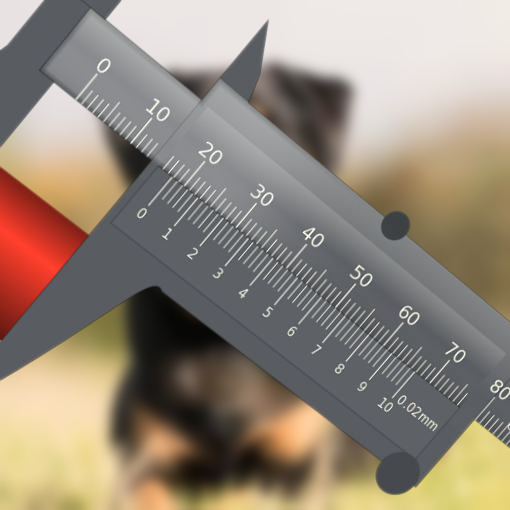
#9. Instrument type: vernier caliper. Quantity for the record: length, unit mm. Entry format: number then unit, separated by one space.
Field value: 17.8 mm
